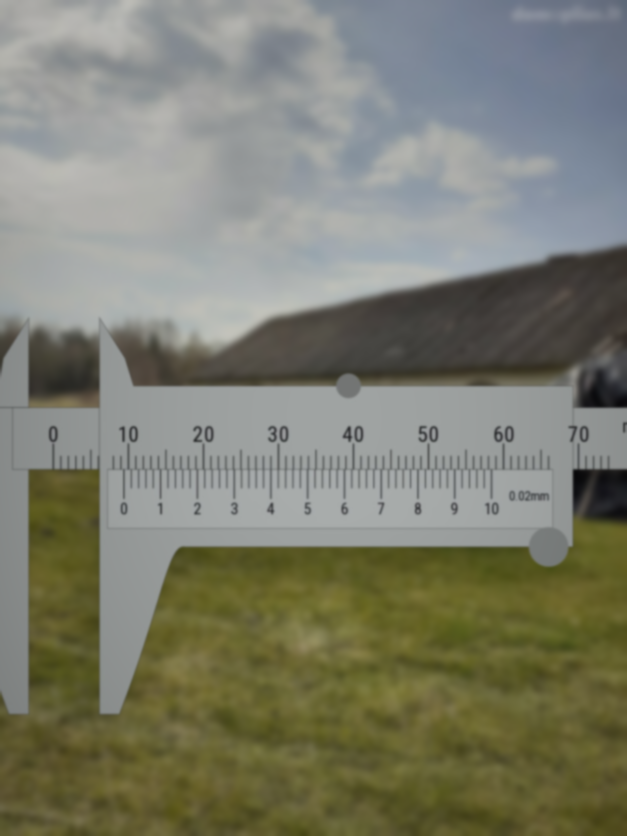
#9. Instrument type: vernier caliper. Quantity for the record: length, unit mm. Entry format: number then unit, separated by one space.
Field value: 9.4 mm
